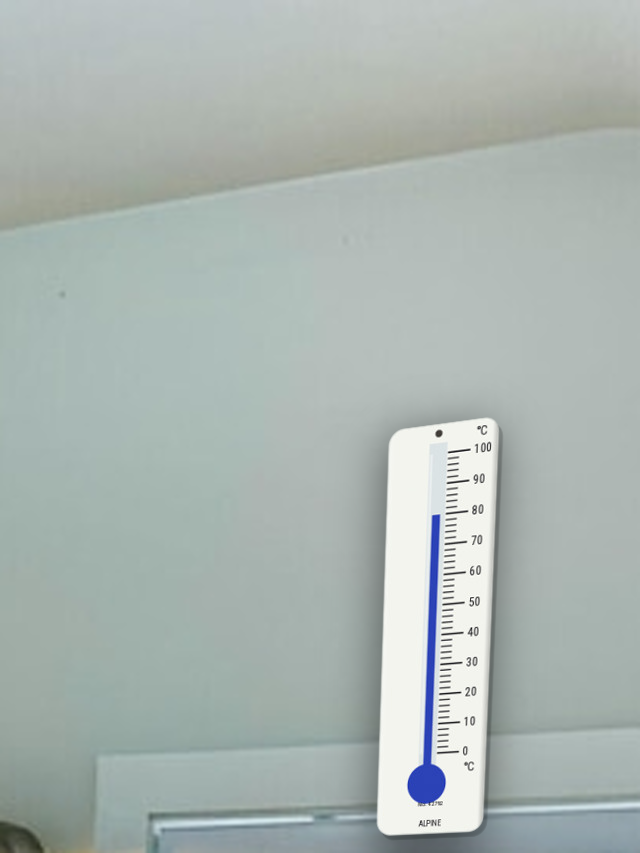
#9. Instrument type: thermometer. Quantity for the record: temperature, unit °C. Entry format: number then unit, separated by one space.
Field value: 80 °C
